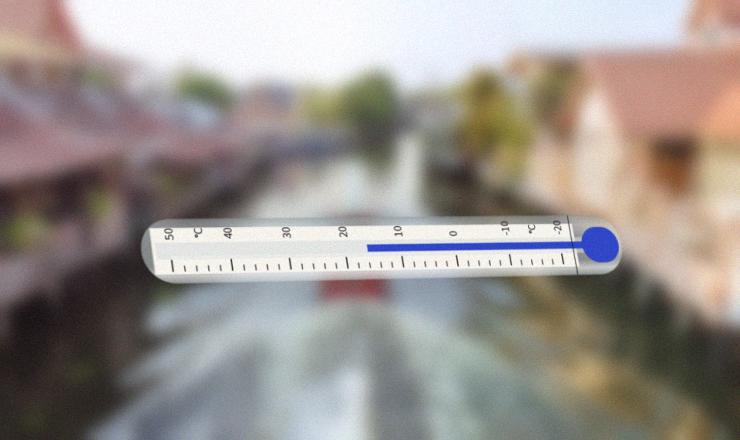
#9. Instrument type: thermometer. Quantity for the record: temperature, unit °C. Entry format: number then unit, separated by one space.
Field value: 16 °C
